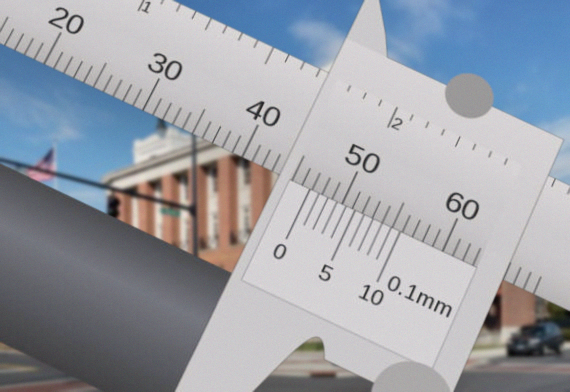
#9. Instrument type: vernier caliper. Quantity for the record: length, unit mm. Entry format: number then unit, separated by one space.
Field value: 46.8 mm
